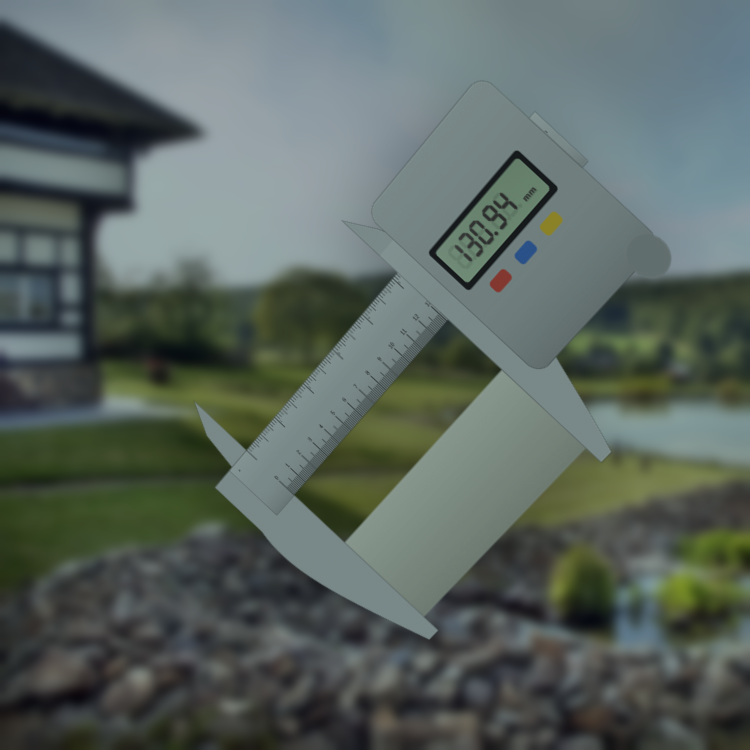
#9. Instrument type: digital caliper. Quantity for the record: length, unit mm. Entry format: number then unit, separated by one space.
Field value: 130.94 mm
